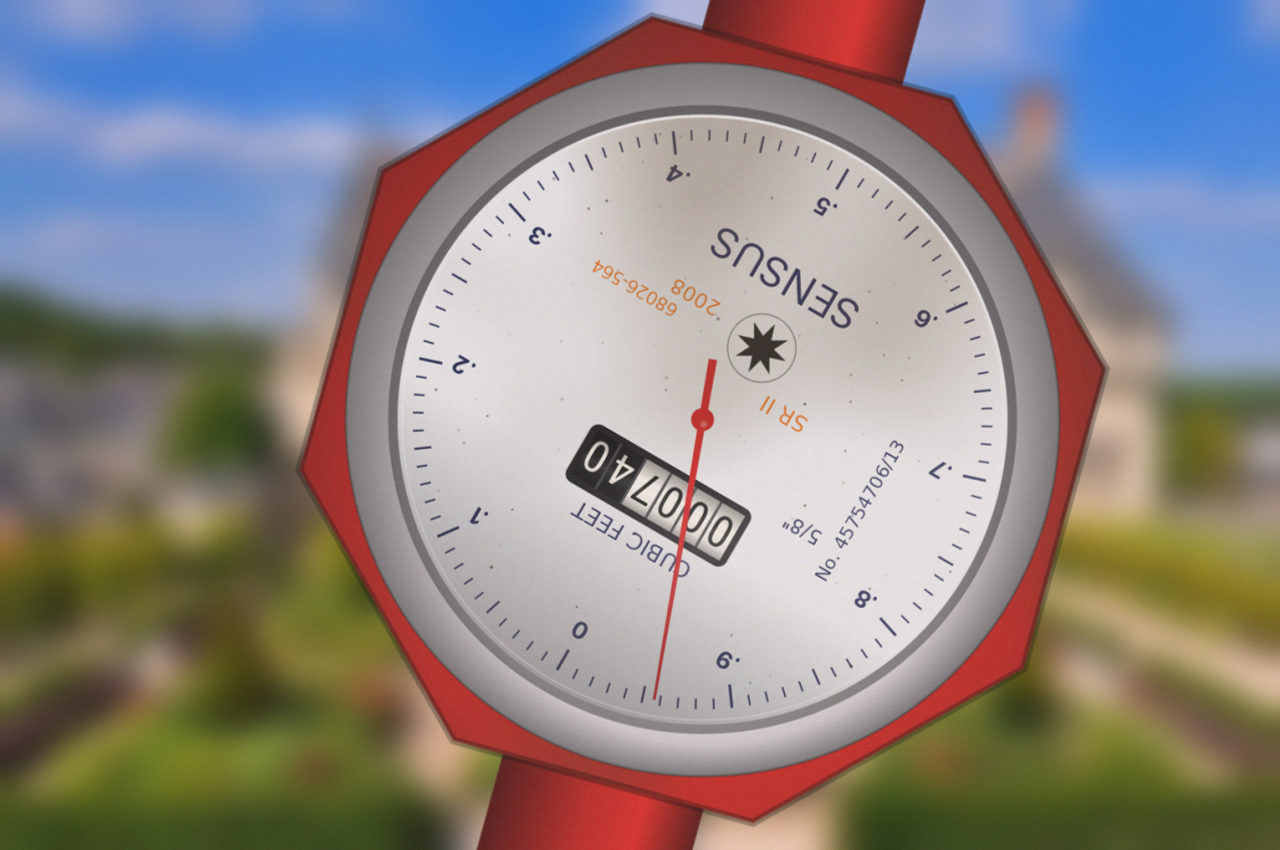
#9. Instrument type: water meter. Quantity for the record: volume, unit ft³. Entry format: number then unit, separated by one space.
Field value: 739.94 ft³
